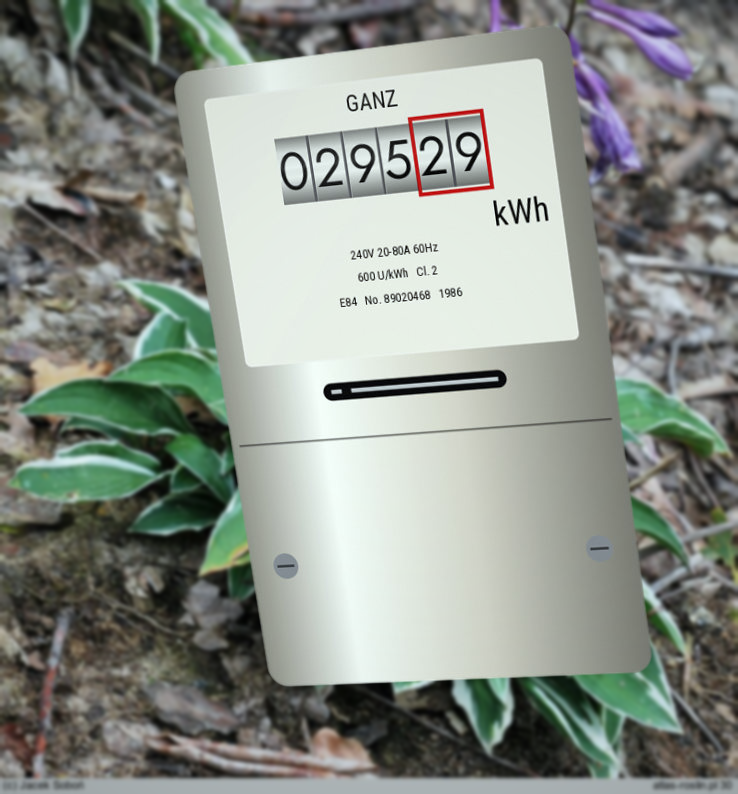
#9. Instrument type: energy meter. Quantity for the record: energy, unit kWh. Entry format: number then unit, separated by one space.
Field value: 295.29 kWh
